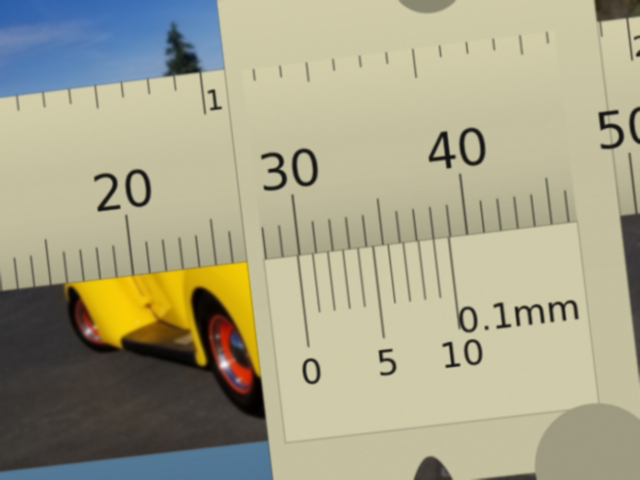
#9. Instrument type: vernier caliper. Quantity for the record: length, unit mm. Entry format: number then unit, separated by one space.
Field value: 29.9 mm
